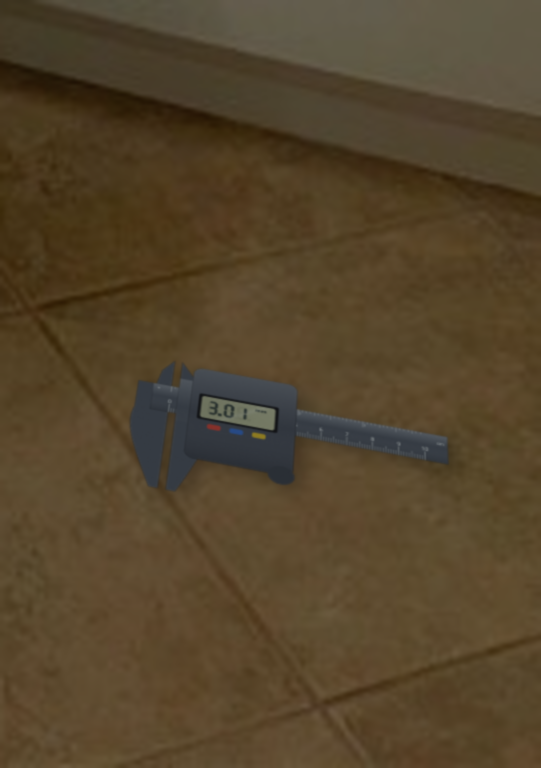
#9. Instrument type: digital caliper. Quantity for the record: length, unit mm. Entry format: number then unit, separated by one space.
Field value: 3.01 mm
